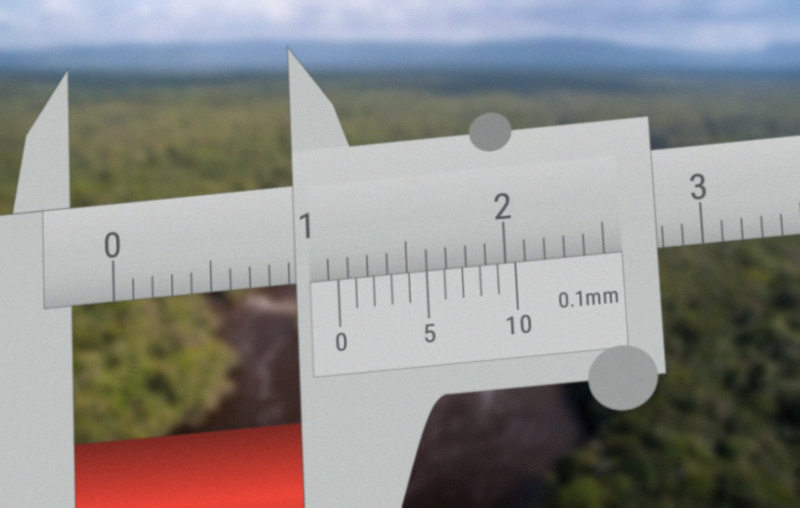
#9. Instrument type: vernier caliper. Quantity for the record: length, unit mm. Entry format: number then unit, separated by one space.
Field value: 11.5 mm
